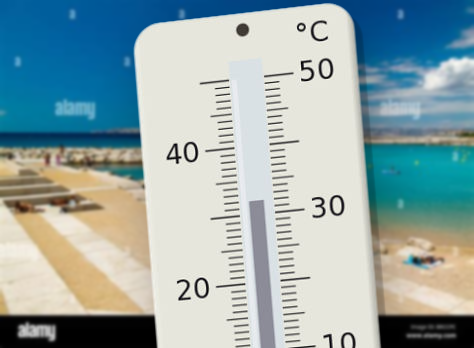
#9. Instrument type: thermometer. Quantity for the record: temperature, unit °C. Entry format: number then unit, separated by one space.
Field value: 32 °C
